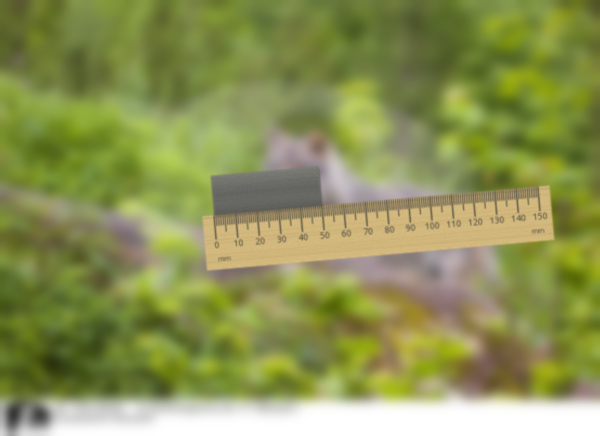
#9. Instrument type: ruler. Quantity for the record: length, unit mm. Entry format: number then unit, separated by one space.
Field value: 50 mm
